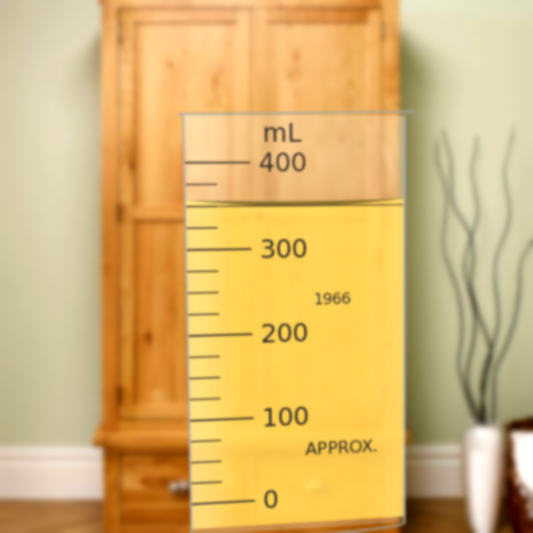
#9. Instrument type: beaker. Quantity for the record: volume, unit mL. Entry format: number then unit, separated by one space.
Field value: 350 mL
